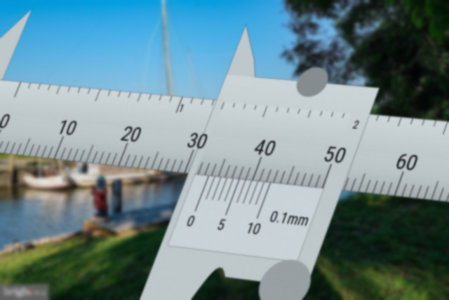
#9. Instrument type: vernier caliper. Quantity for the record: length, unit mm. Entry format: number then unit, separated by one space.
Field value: 33.6 mm
